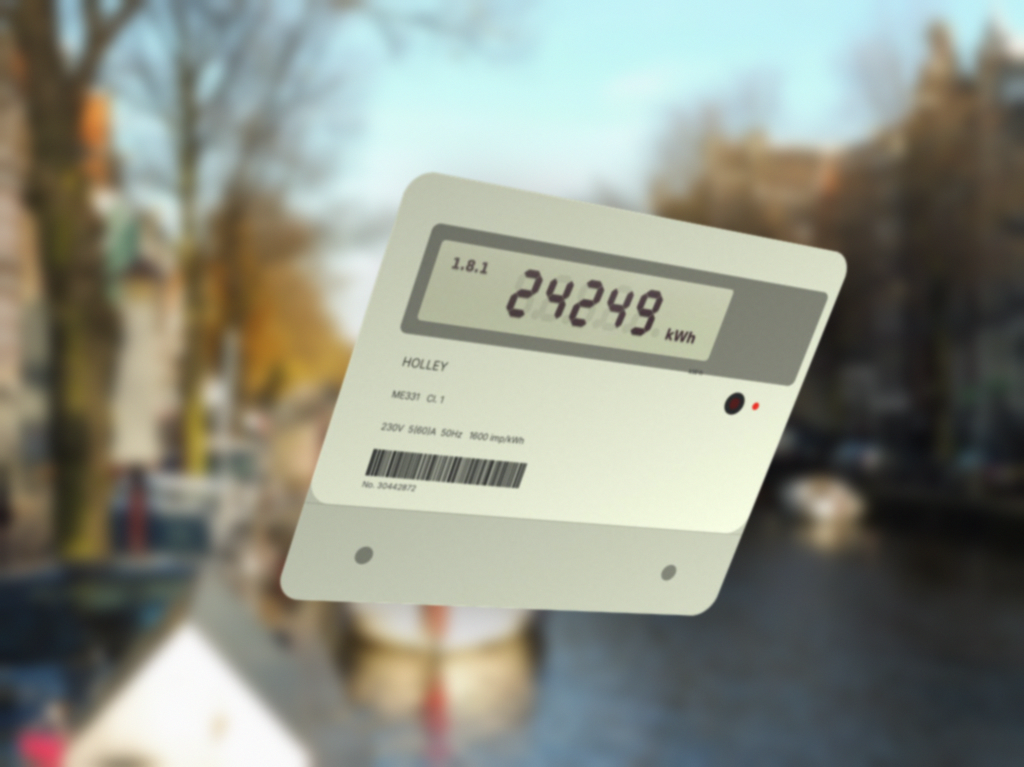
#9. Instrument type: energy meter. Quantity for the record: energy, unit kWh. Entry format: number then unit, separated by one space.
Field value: 24249 kWh
